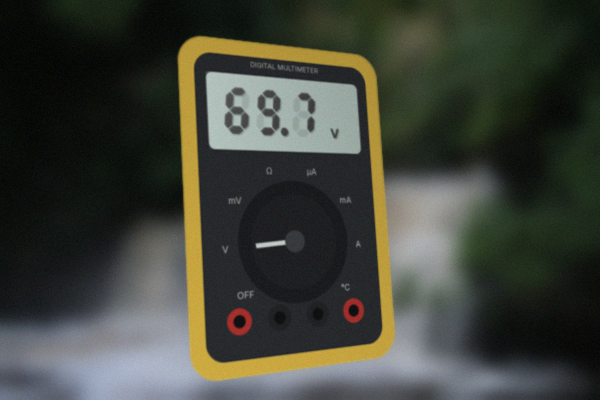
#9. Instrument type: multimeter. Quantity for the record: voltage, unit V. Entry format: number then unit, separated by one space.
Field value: 69.7 V
